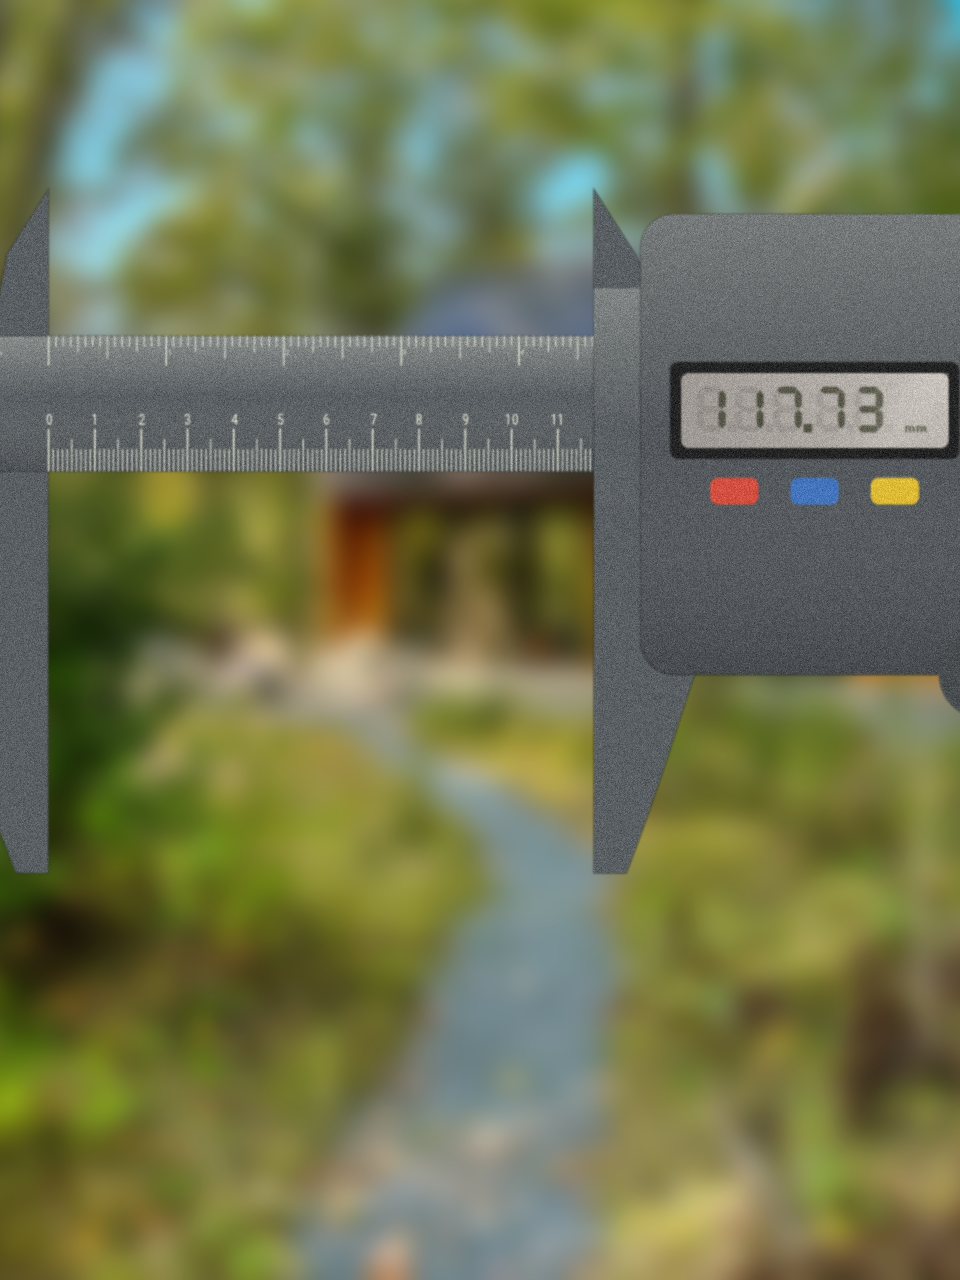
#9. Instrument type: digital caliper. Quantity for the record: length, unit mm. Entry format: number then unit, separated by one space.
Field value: 117.73 mm
